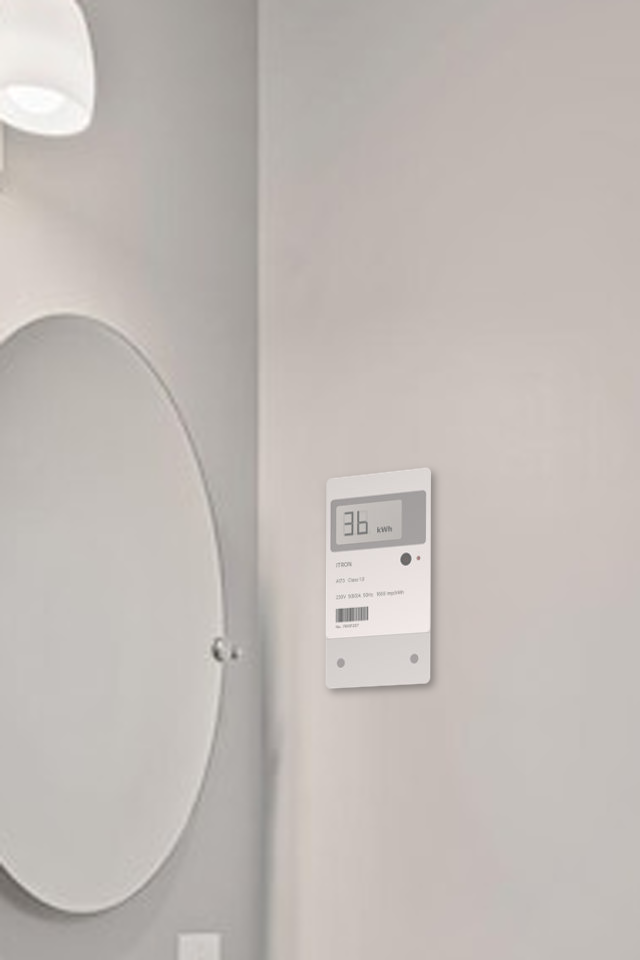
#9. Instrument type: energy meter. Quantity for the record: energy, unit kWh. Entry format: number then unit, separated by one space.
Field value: 36 kWh
